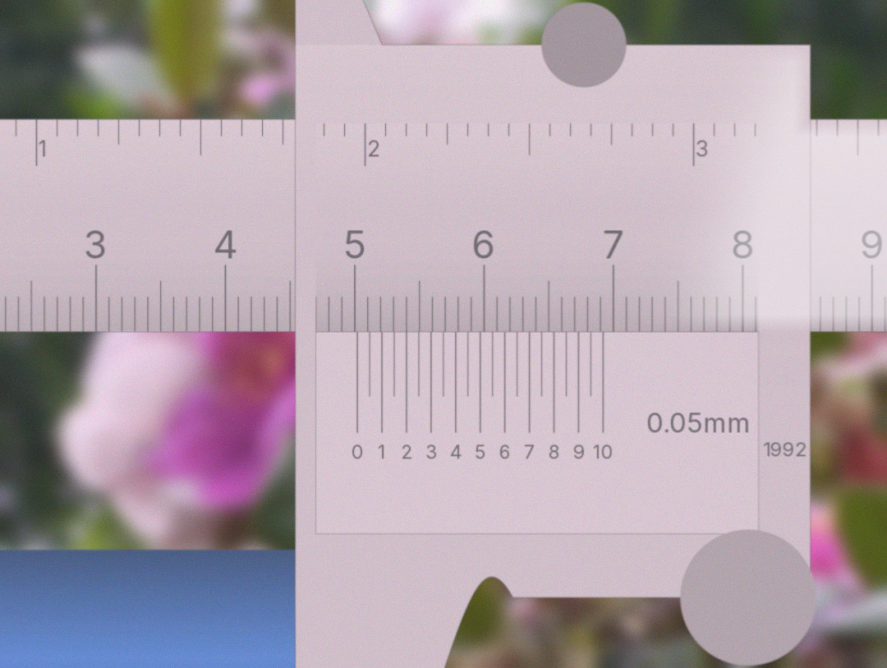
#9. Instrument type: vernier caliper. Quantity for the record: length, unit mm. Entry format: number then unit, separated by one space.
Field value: 50.2 mm
